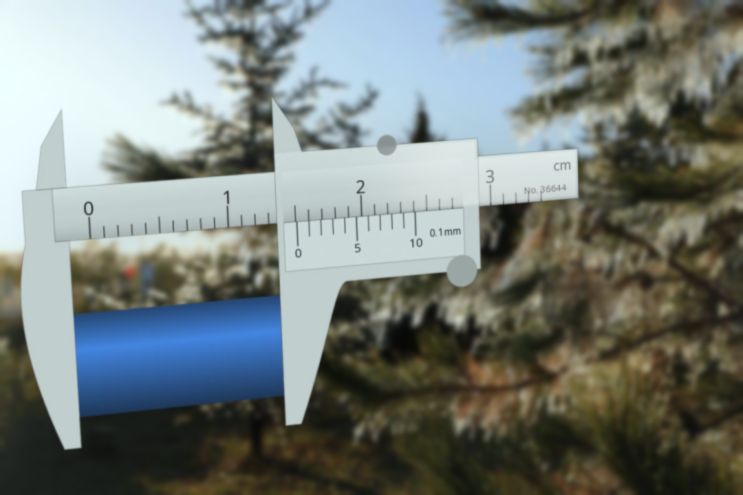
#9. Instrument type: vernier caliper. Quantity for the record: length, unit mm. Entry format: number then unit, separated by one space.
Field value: 15.1 mm
